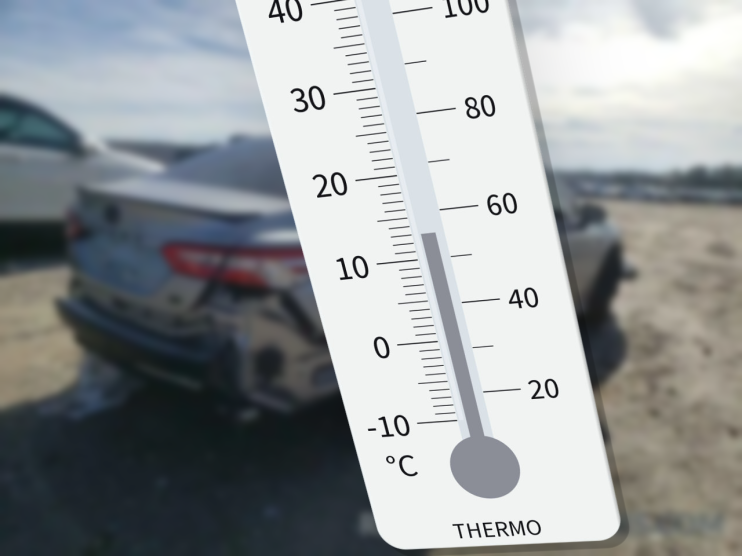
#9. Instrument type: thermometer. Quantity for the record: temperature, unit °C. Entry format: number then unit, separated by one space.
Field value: 13 °C
